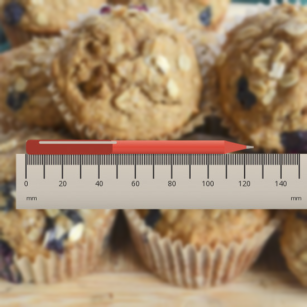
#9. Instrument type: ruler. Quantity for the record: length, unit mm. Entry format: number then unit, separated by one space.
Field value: 125 mm
